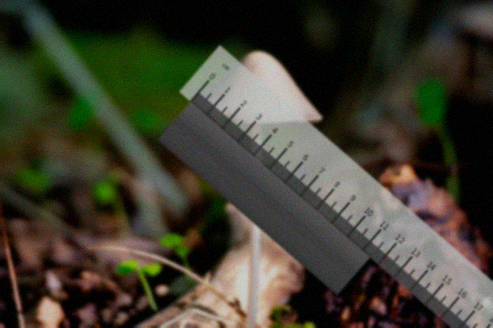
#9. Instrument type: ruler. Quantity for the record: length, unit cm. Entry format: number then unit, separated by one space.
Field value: 11.5 cm
